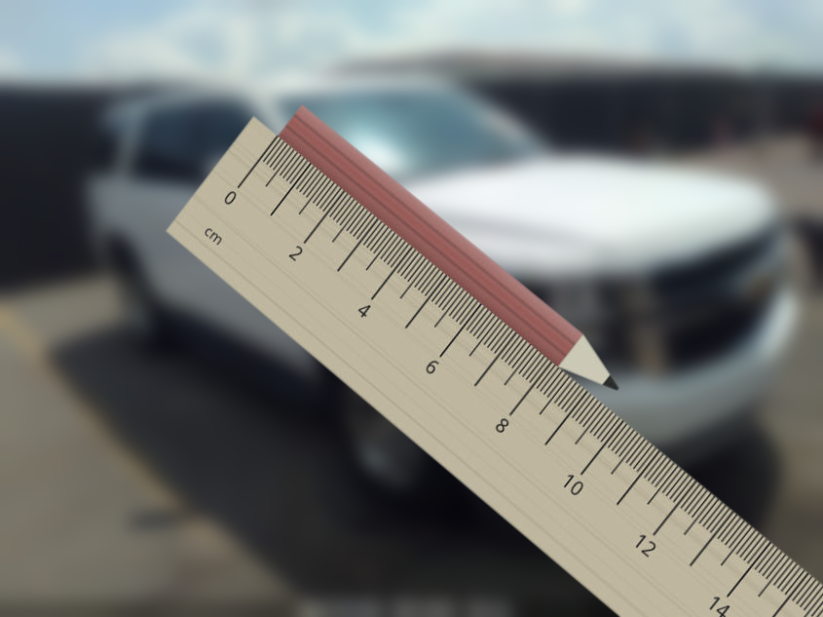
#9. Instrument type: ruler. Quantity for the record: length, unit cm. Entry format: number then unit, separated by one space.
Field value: 9.5 cm
